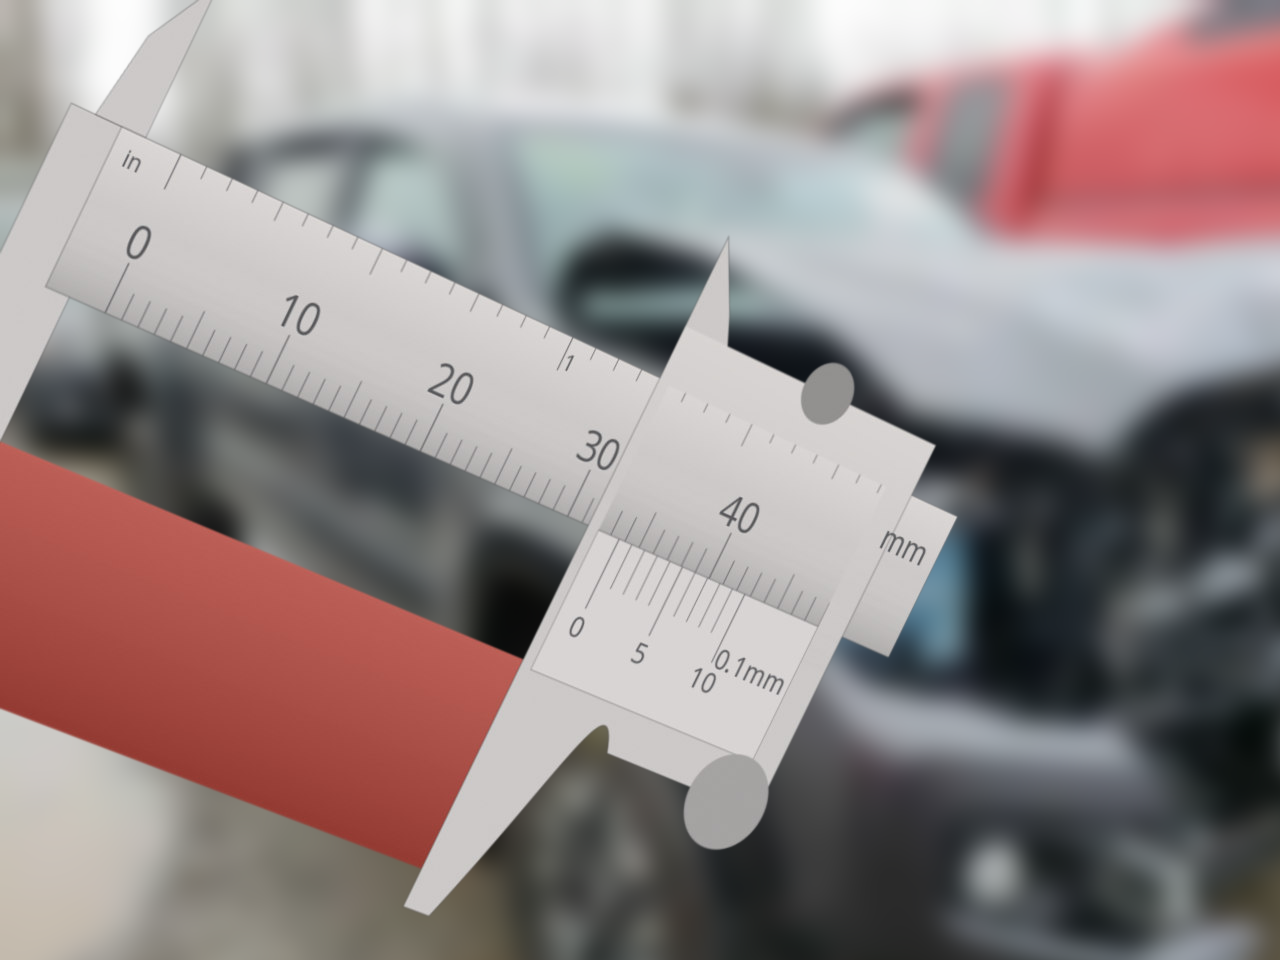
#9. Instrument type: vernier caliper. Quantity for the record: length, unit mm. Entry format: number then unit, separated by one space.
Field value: 33.6 mm
